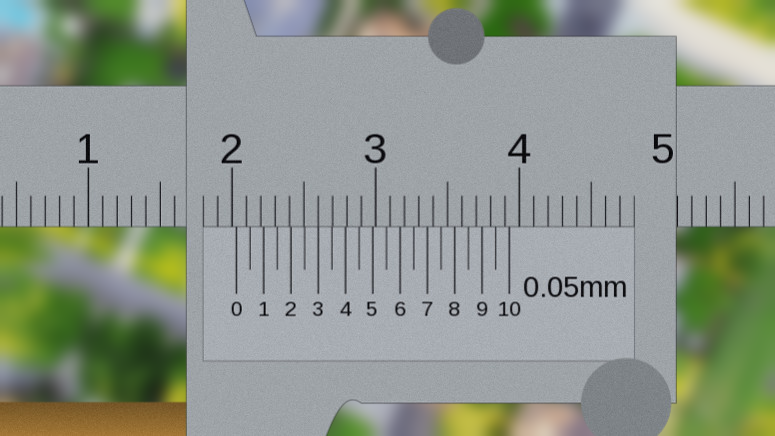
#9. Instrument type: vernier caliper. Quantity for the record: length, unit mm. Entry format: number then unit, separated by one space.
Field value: 20.3 mm
